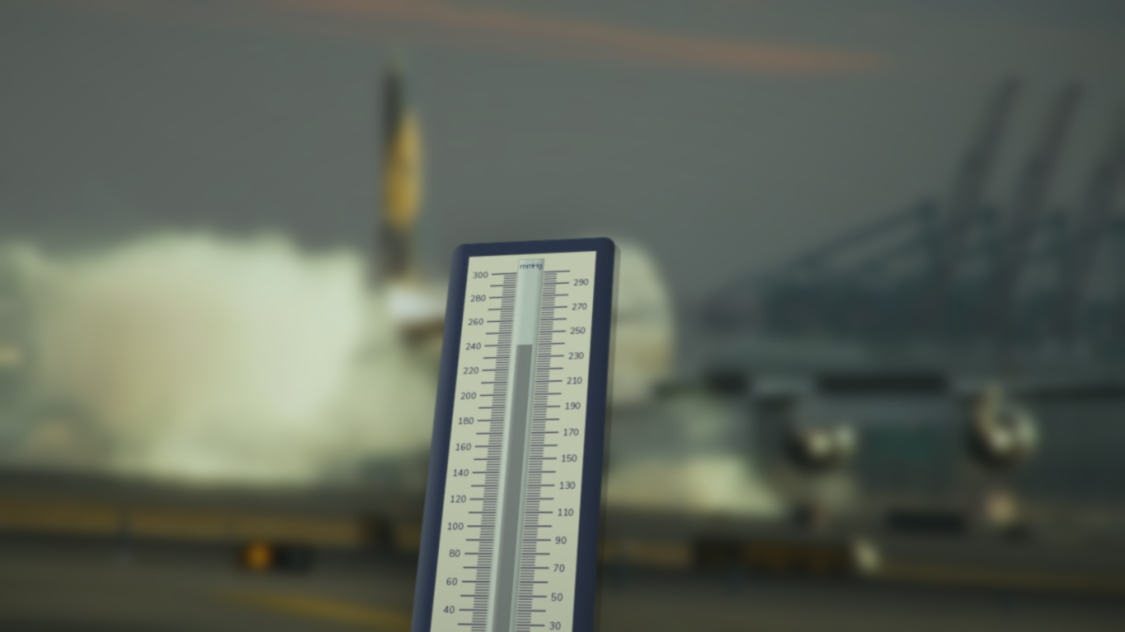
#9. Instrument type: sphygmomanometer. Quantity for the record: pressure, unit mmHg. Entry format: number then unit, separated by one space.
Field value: 240 mmHg
